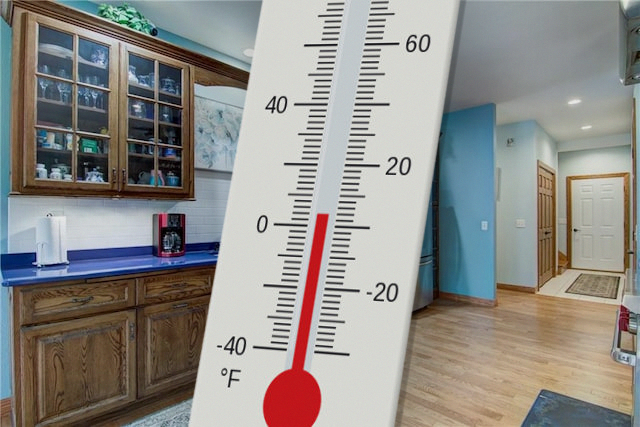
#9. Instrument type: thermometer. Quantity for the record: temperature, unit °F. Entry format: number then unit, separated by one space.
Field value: 4 °F
